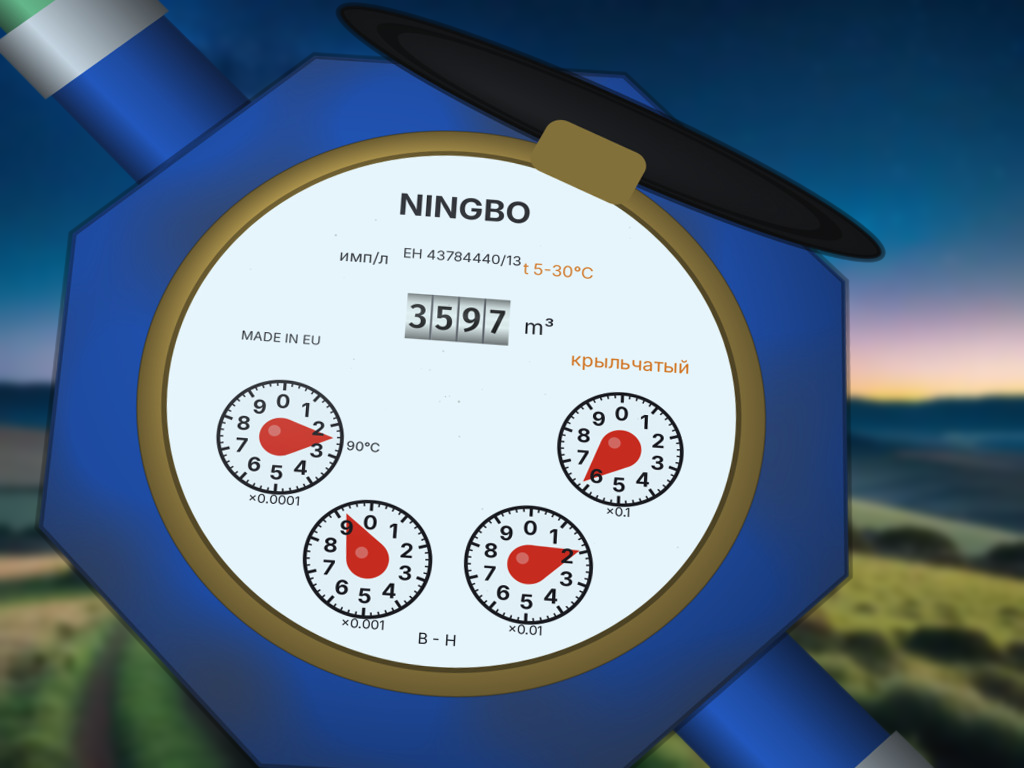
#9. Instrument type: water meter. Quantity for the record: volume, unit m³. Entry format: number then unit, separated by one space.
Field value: 3597.6192 m³
